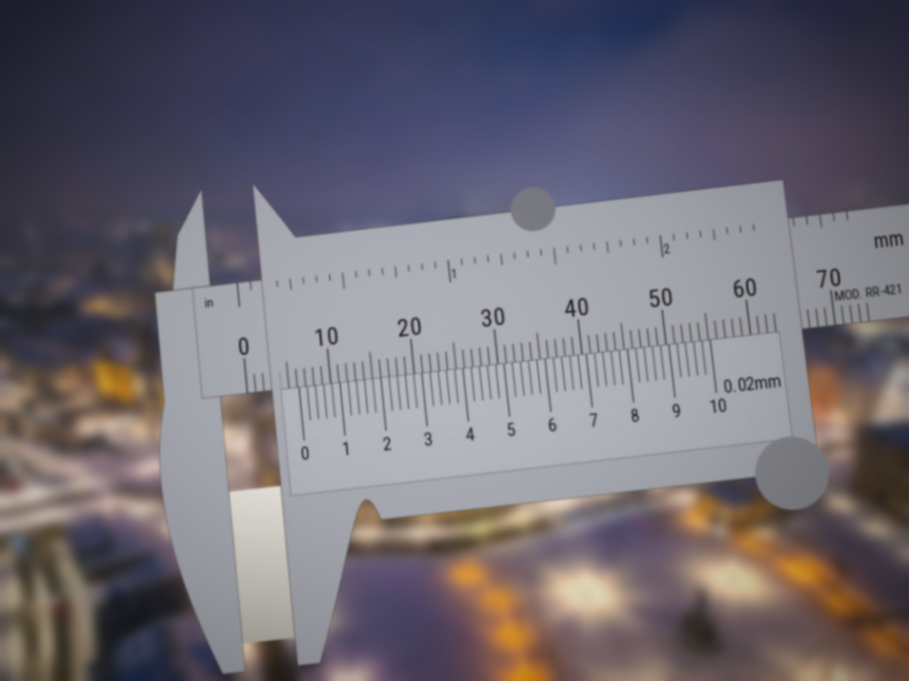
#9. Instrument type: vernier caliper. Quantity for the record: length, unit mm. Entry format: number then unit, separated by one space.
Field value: 6.2 mm
